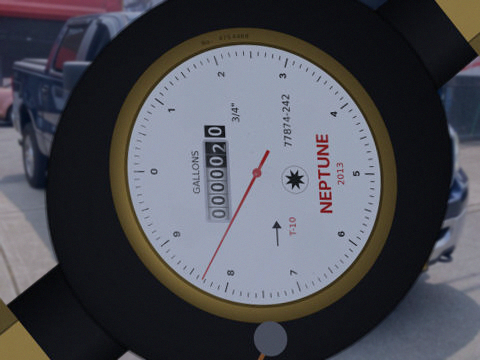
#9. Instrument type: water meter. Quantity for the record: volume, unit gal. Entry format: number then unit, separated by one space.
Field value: 18.3 gal
